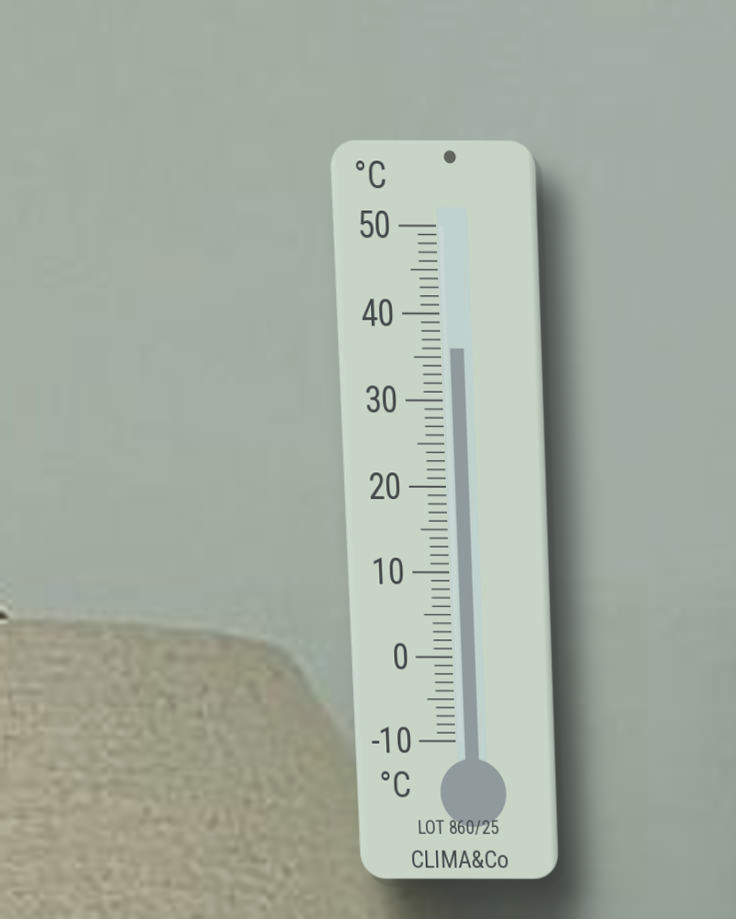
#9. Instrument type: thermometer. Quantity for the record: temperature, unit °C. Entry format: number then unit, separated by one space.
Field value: 36 °C
